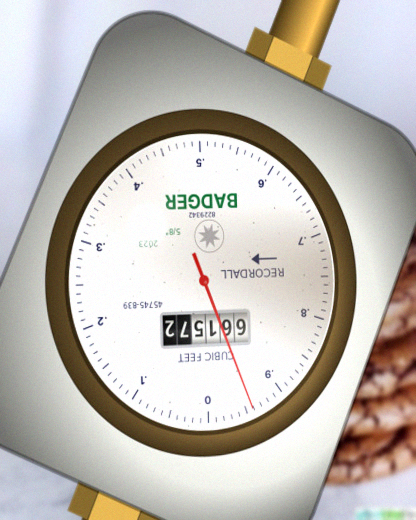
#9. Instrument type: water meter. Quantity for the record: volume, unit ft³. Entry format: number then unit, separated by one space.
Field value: 661571.94 ft³
